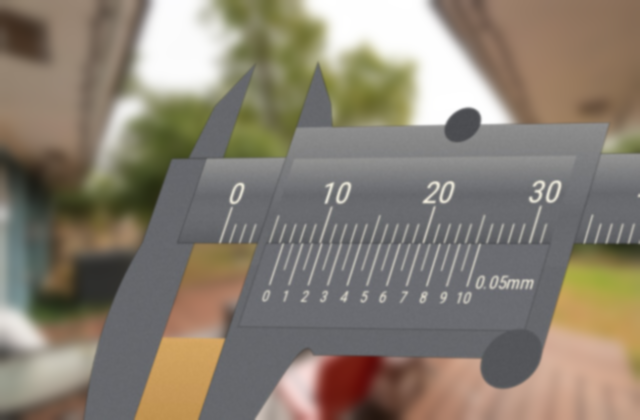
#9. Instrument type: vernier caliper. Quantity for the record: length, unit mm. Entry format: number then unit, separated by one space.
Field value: 6.4 mm
